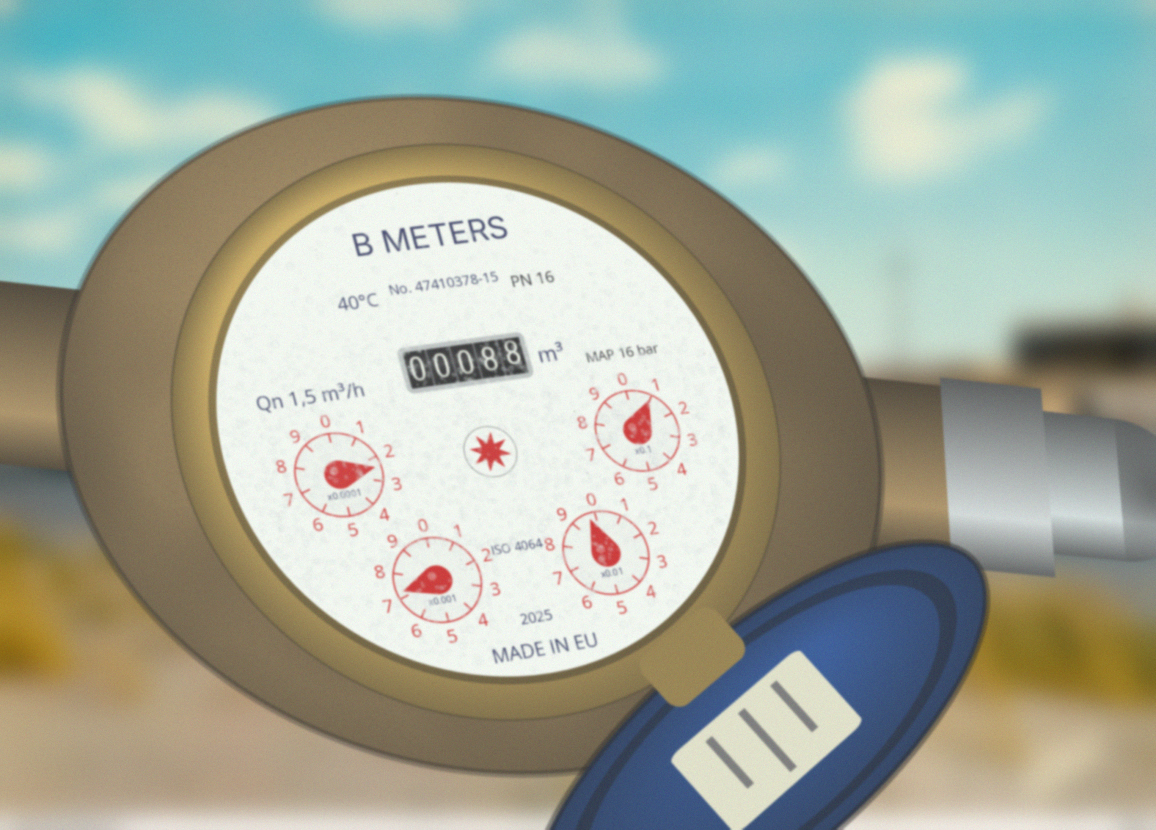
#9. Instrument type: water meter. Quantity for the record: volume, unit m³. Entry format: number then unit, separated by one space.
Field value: 88.0972 m³
